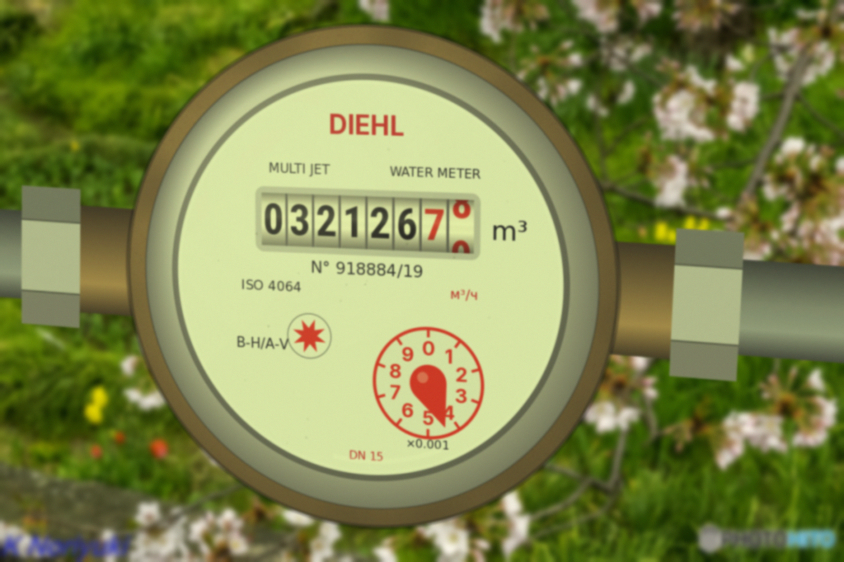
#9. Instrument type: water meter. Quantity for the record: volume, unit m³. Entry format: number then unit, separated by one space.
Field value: 32126.784 m³
